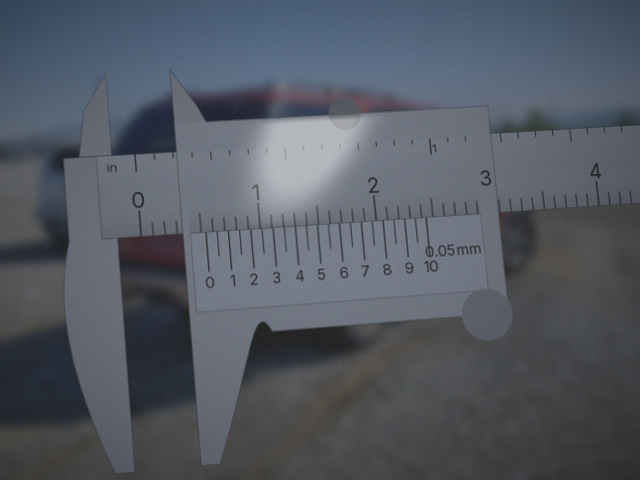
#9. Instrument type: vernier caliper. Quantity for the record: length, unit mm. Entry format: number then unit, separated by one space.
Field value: 5.4 mm
